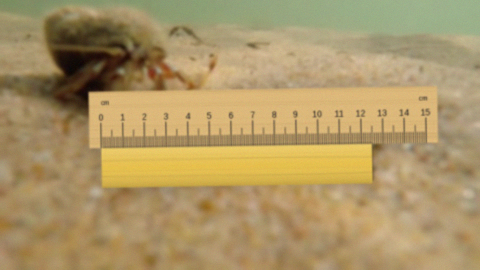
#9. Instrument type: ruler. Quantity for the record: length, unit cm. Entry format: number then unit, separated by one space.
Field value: 12.5 cm
